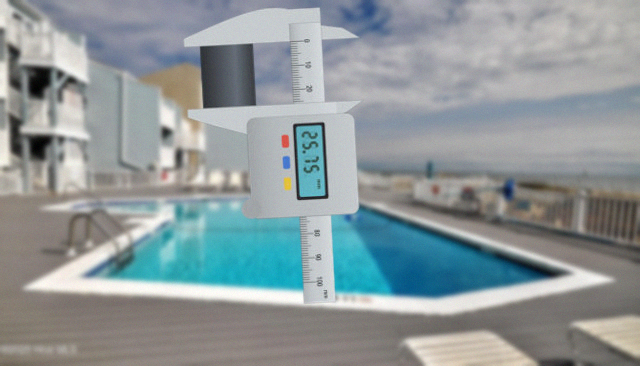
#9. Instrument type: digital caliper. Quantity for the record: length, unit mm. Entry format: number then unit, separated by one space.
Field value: 25.75 mm
